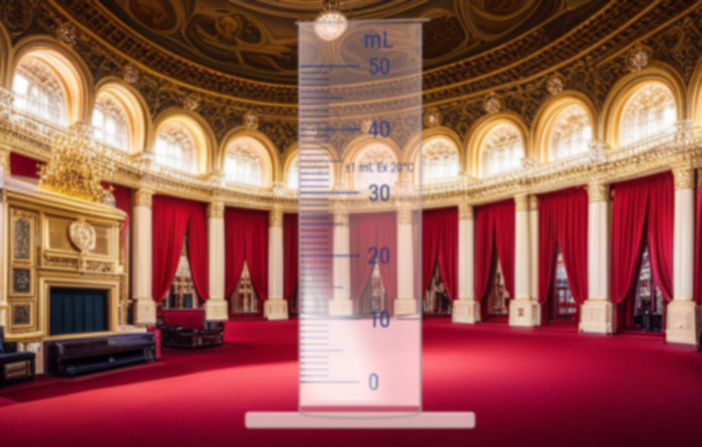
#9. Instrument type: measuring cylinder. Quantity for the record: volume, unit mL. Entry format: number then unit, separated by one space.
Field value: 10 mL
